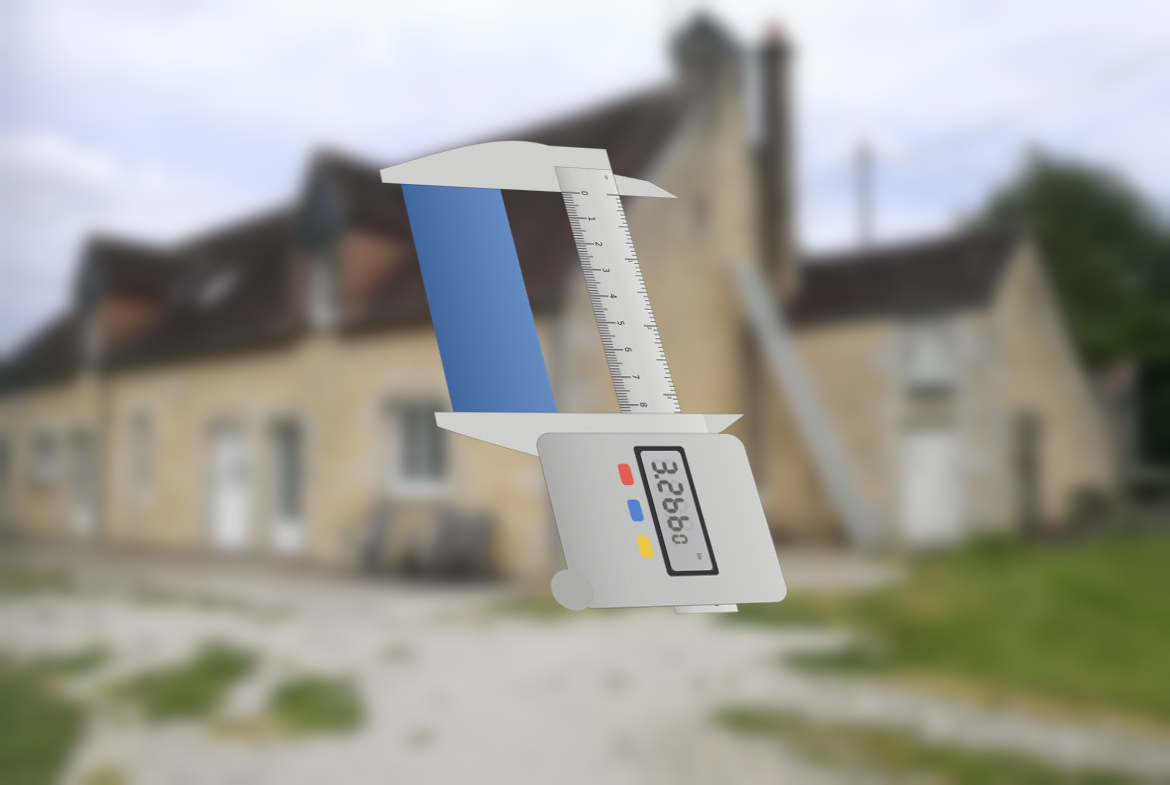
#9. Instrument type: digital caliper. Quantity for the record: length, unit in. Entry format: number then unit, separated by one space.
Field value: 3.2660 in
